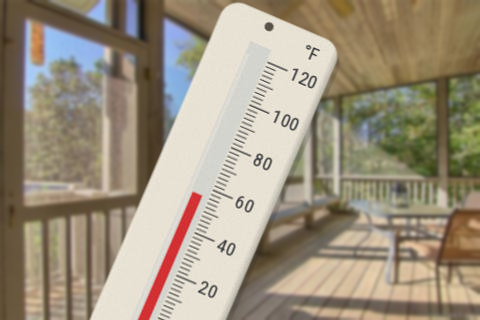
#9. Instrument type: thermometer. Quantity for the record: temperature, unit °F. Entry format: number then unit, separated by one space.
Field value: 56 °F
